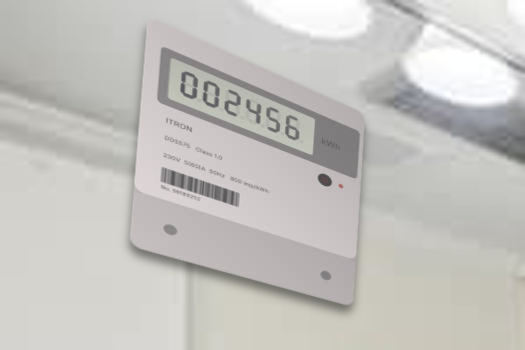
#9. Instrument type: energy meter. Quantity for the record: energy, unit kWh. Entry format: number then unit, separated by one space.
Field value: 2456 kWh
